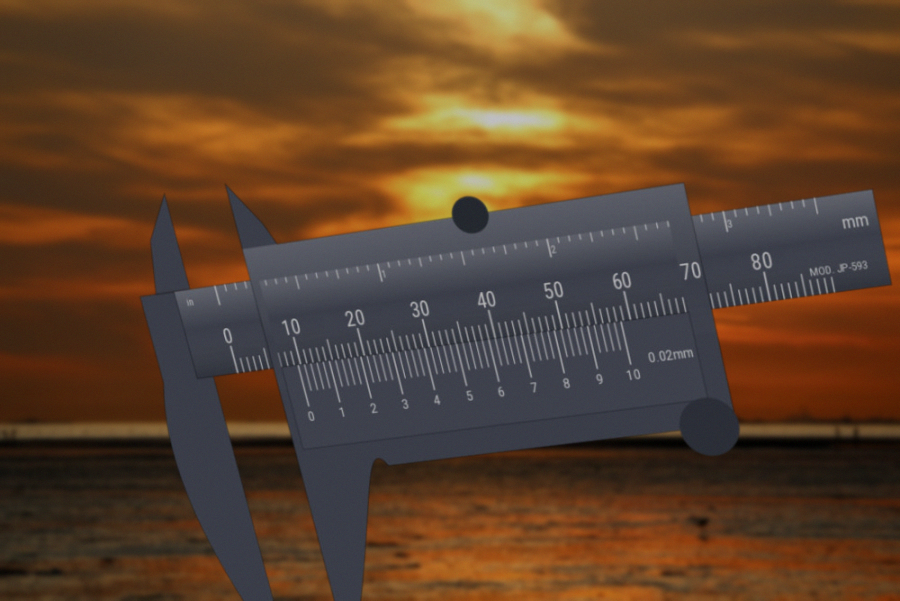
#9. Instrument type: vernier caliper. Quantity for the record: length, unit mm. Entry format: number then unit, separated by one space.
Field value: 9.6 mm
